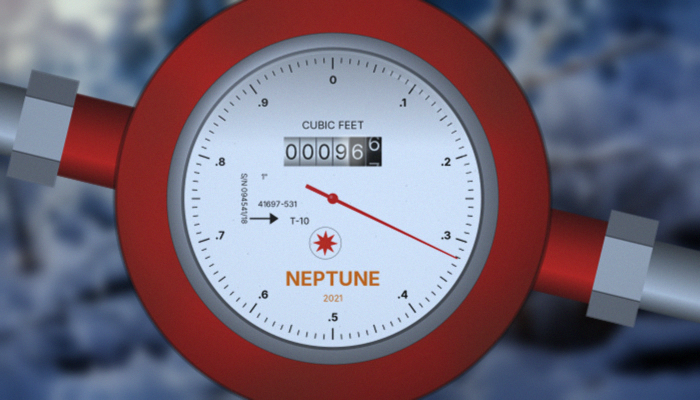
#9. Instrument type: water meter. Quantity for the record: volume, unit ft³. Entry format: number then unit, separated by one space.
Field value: 966.32 ft³
